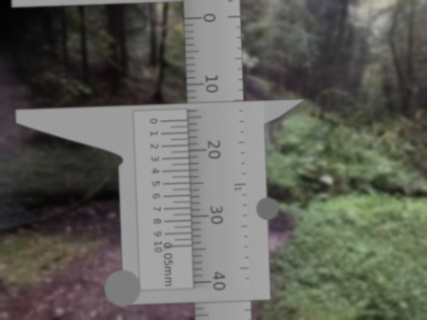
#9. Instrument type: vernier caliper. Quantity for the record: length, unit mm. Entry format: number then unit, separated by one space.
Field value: 15.4 mm
